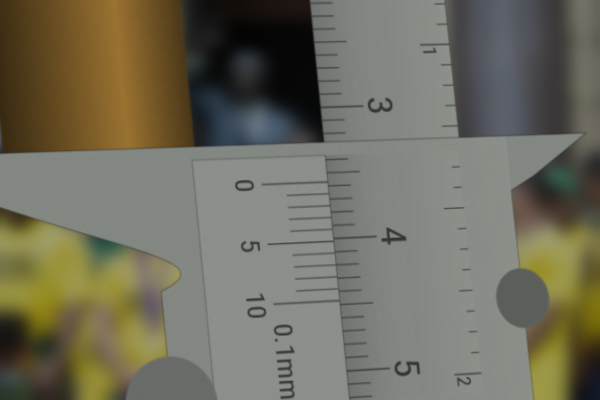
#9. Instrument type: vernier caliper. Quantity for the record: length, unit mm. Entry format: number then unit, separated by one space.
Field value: 35.7 mm
